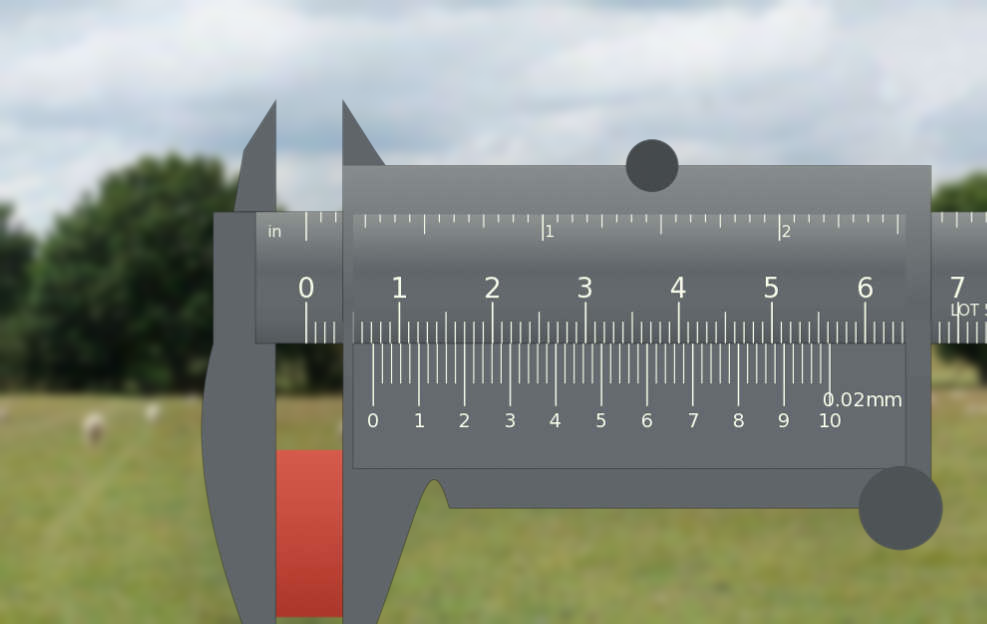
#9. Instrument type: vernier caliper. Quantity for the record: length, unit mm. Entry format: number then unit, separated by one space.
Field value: 7.2 mm
